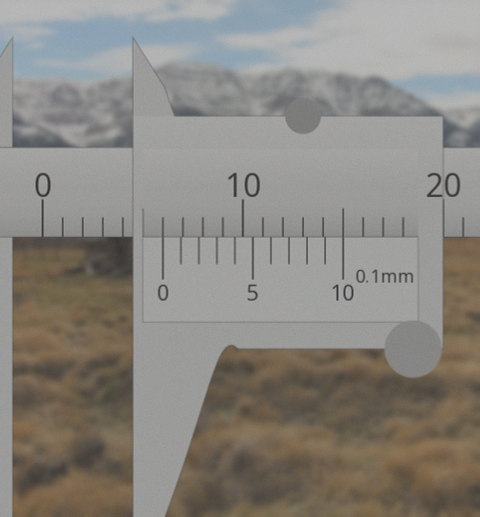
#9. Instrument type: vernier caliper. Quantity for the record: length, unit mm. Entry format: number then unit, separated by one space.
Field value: 6.0 mm
